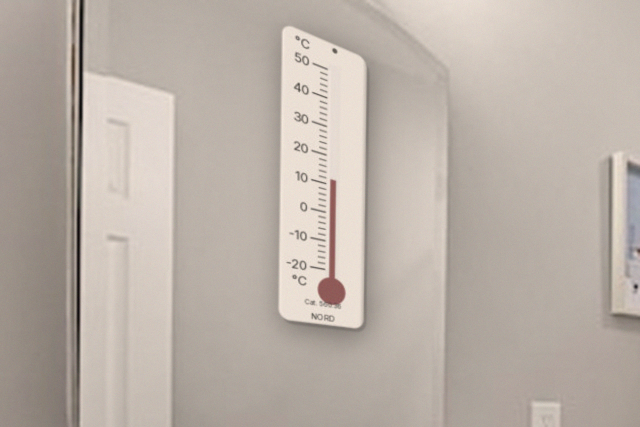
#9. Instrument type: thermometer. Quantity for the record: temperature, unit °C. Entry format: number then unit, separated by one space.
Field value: 12 °C
